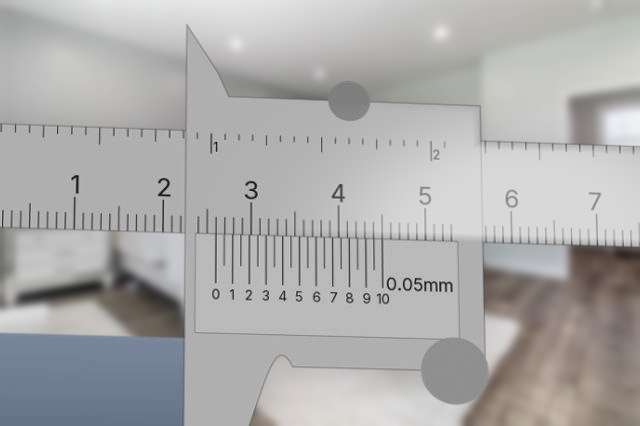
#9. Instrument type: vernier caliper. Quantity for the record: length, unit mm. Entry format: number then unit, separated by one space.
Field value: 26.0 mm
